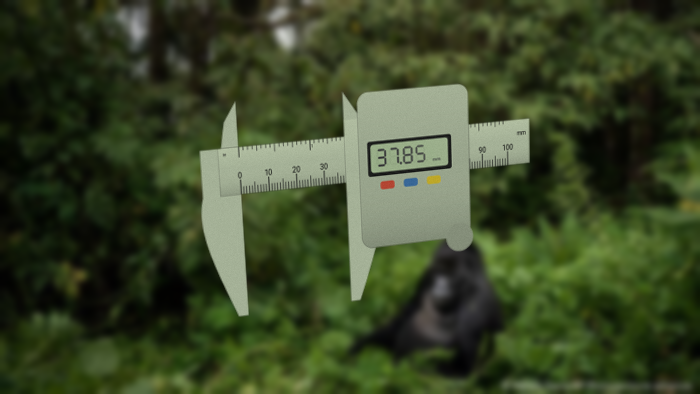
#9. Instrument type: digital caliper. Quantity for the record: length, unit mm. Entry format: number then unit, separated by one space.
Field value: 37.85 mm
